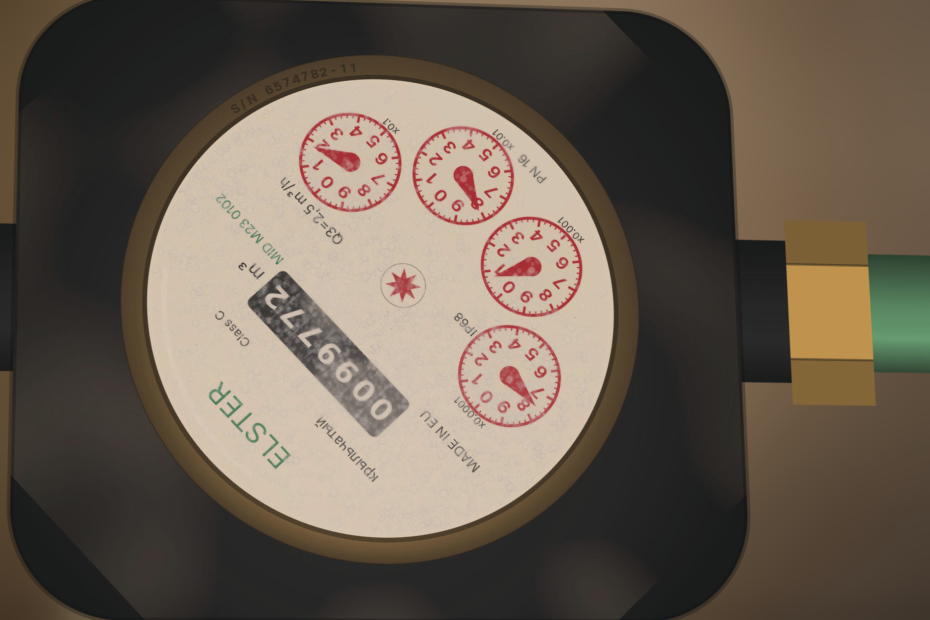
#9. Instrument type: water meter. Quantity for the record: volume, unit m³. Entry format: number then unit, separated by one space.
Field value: 99772.1807 m³
